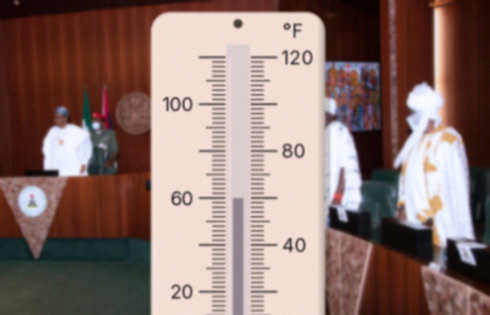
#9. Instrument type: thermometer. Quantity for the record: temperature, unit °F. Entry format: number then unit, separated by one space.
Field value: 60 °F
